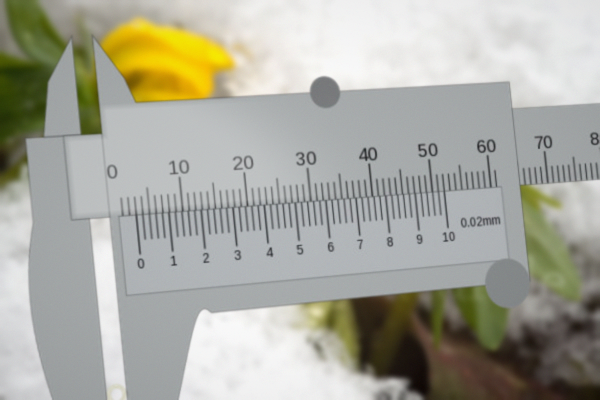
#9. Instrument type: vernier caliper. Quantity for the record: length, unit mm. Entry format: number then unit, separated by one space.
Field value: 3.0 mm
